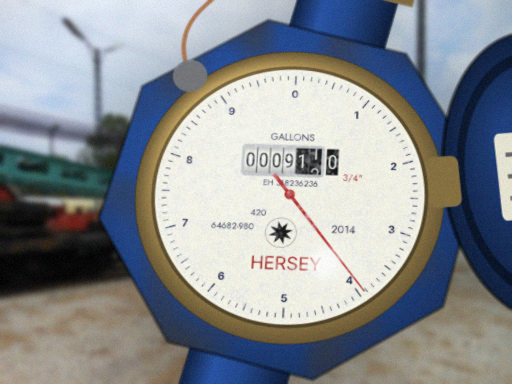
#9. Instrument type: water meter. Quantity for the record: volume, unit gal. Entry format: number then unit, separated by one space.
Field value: 9113.9 gal
